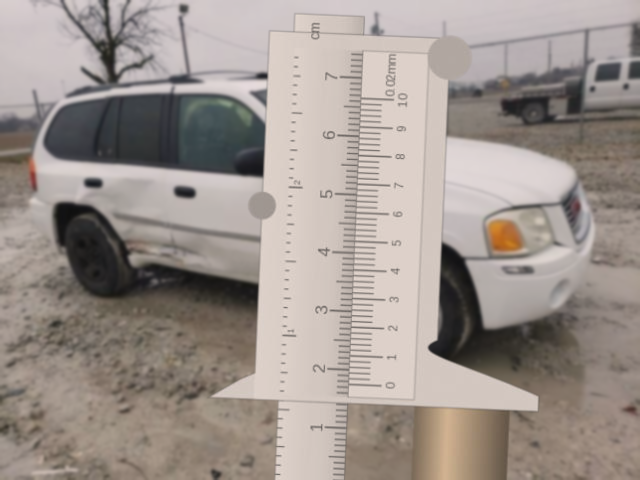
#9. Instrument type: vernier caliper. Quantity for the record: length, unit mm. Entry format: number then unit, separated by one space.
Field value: 17.5 mm
